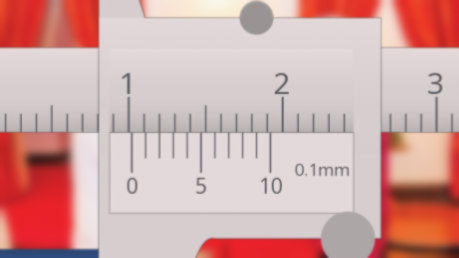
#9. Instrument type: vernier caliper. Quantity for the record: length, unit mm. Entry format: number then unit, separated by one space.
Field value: 10.2 mm
